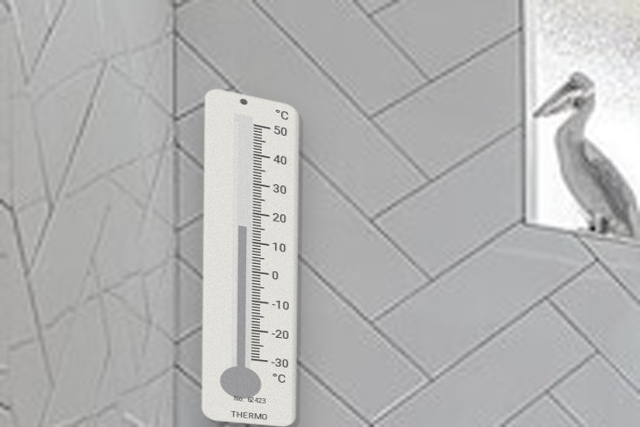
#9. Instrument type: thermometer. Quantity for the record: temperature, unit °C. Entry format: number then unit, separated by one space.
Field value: 15 °C
